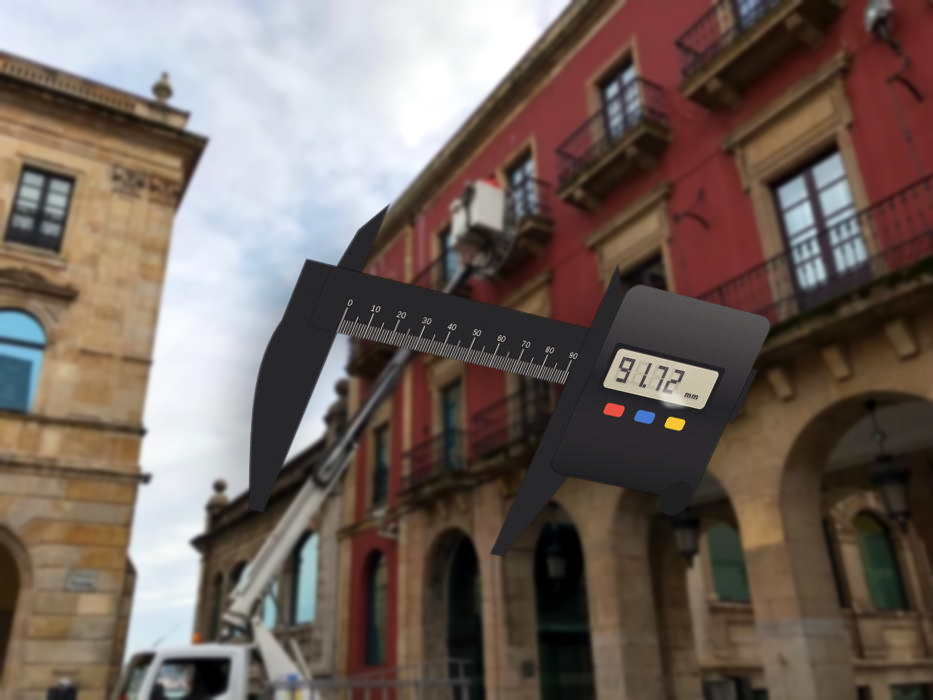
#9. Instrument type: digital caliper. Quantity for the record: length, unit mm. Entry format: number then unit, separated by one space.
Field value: 91.72 mm
